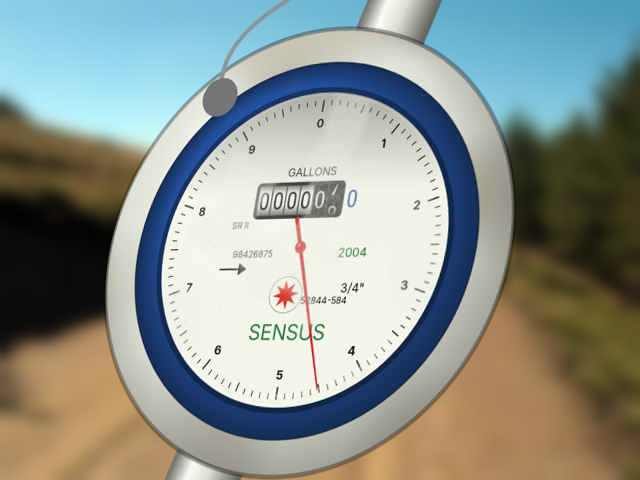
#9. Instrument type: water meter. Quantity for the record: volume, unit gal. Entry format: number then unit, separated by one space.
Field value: 74.5 gal
